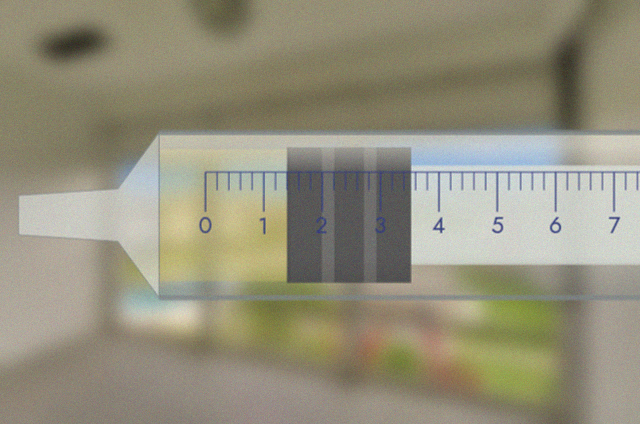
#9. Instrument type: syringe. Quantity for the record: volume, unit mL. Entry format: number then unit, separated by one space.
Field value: 1.4 mL
